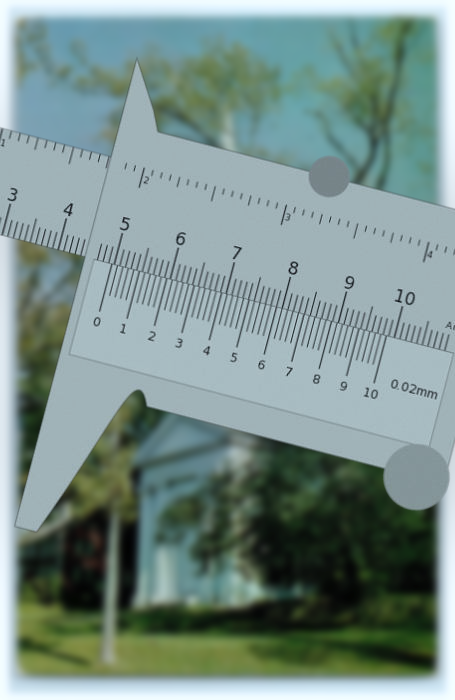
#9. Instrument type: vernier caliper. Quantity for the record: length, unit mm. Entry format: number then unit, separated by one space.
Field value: 49.6 mm
